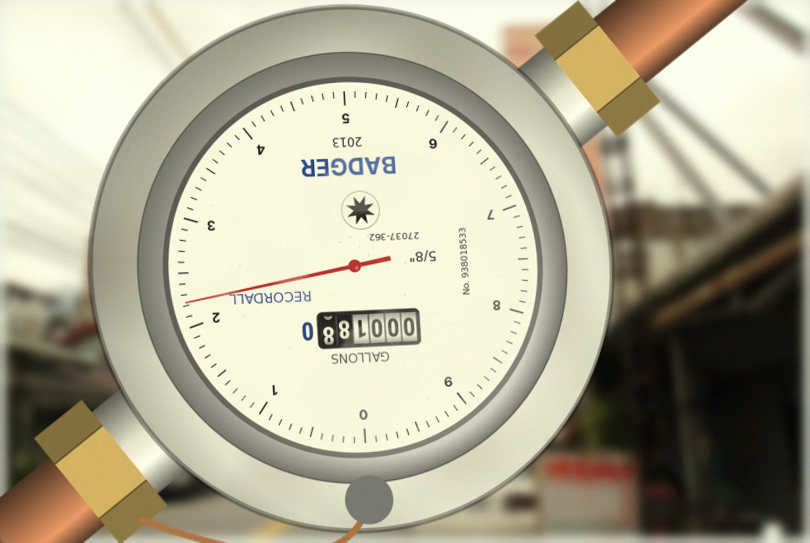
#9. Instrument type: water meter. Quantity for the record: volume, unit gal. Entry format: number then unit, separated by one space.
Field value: 1882.2 gal
